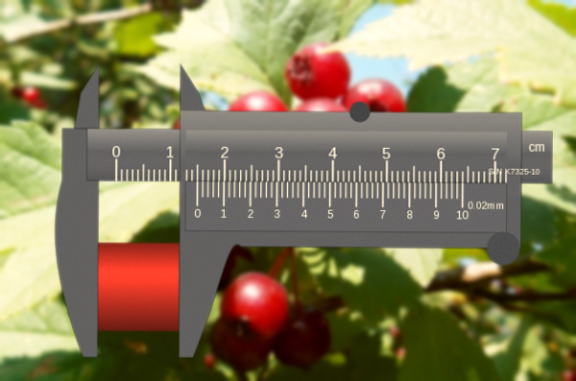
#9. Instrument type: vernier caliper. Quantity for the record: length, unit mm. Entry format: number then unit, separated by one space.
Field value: 15.0 mm
